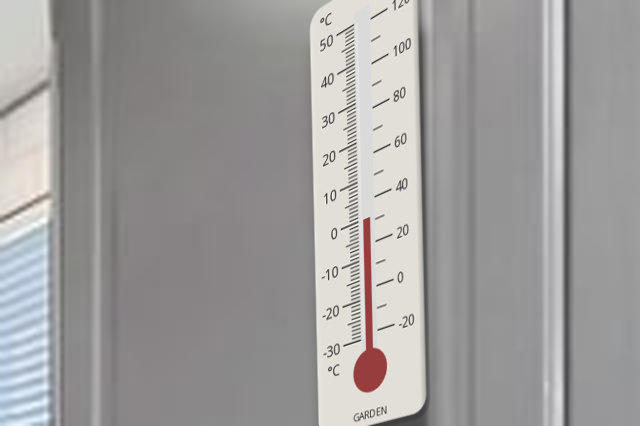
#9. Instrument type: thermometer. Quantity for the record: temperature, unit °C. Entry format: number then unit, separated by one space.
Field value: 0 °C
